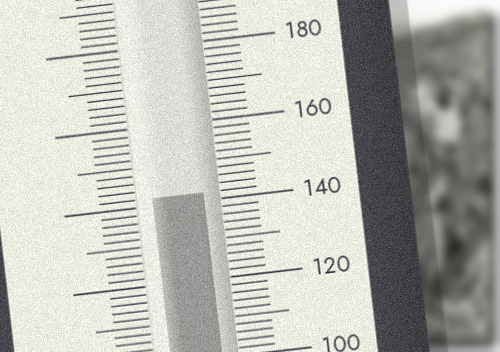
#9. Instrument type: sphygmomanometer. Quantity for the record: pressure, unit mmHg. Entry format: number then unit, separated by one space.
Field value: 142 mmHg
